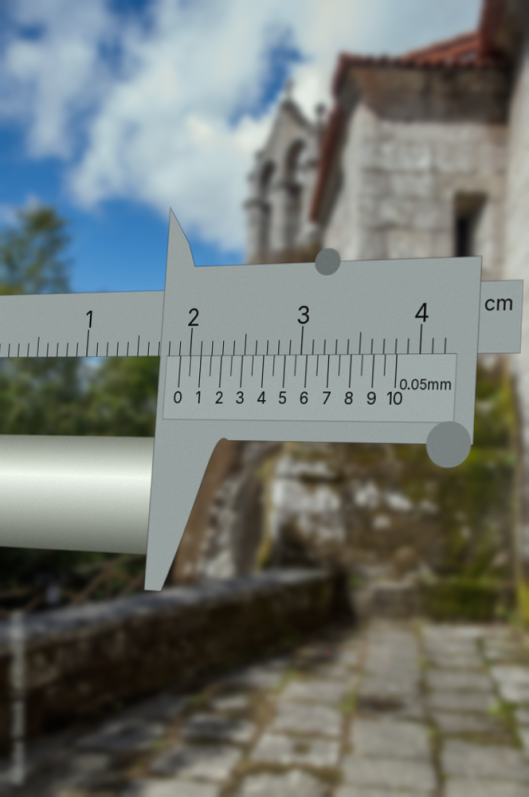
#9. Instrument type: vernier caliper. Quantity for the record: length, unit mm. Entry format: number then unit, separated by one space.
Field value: 19.1 mm
